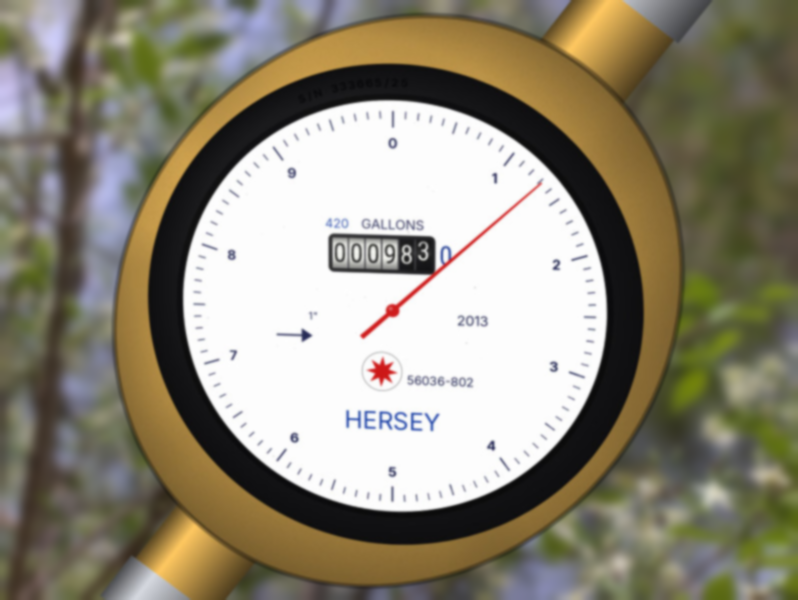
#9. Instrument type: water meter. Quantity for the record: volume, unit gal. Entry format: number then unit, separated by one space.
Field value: 9831.3 gal
